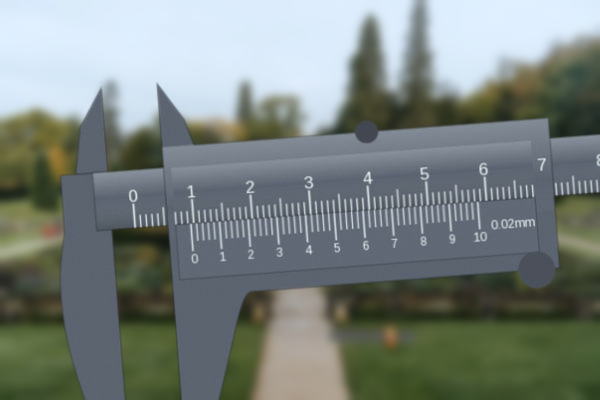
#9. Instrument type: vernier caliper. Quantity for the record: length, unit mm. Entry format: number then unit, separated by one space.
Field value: 9.5 mm
